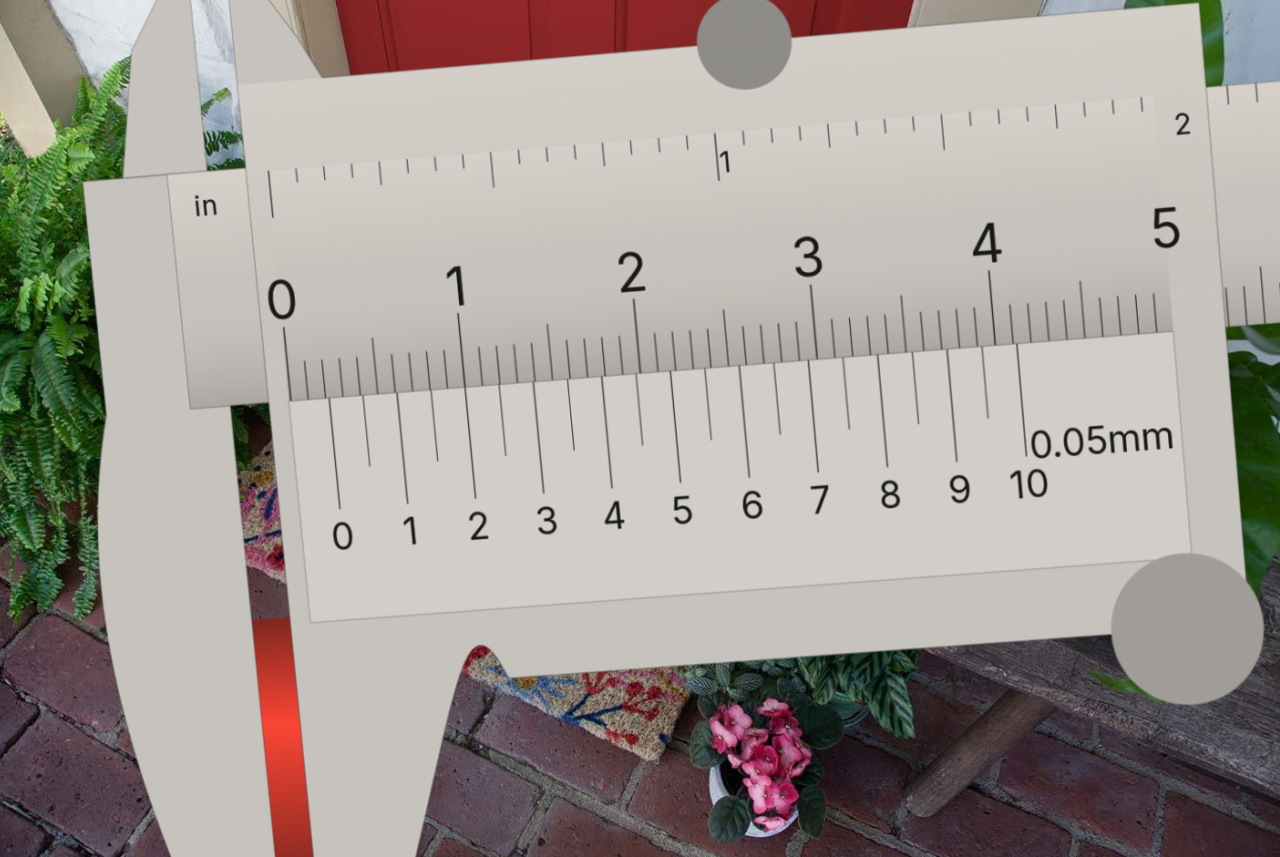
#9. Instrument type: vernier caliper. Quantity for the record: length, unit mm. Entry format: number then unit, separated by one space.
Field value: 2.2 mm
